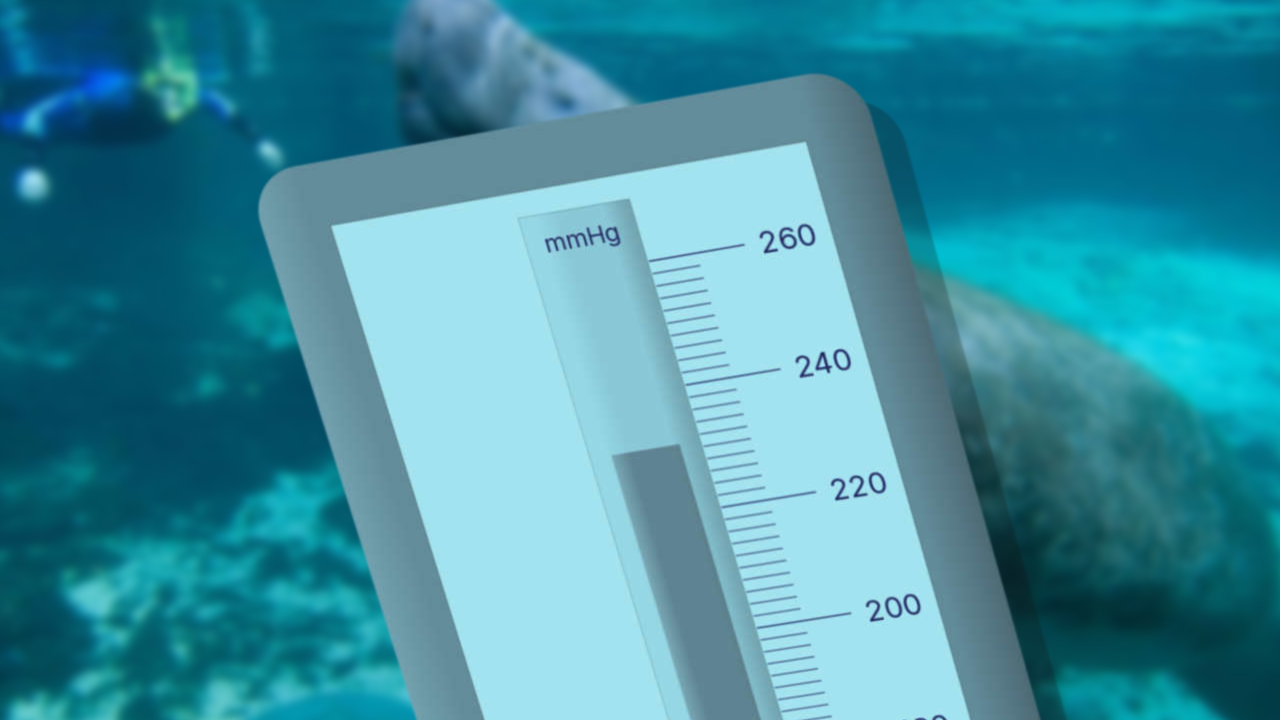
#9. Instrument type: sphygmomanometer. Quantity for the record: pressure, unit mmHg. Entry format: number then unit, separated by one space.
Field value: 231 mmHg
